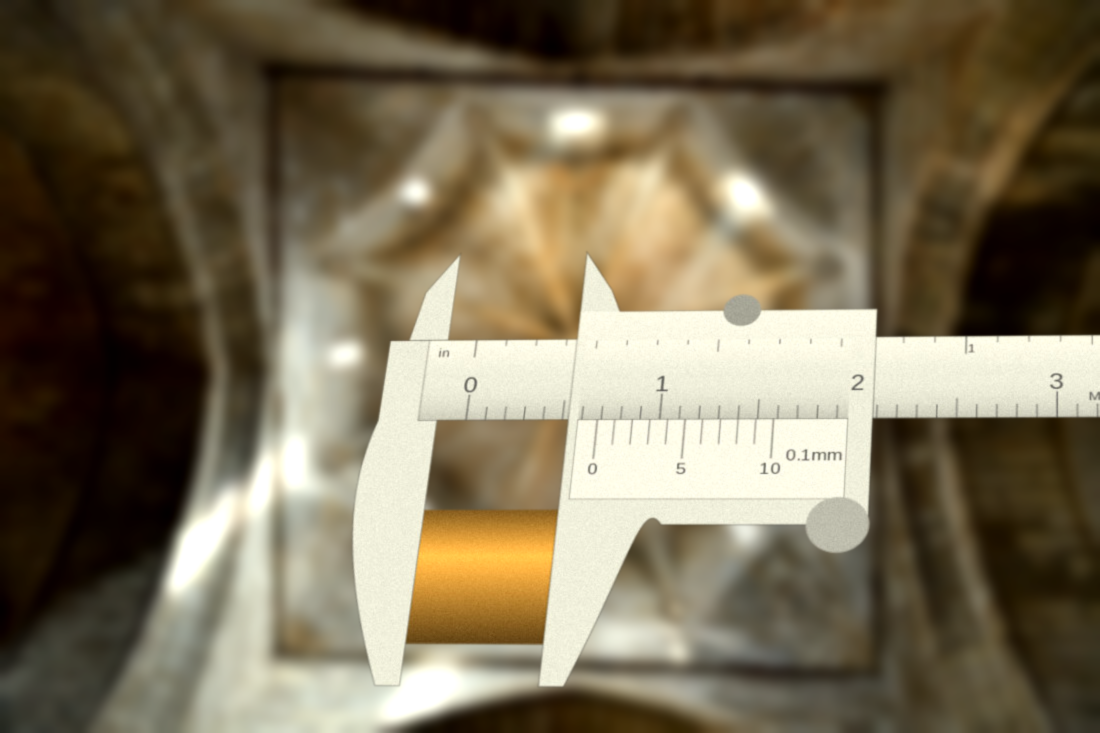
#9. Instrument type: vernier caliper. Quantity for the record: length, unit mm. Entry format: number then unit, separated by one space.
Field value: 6.8 mm
